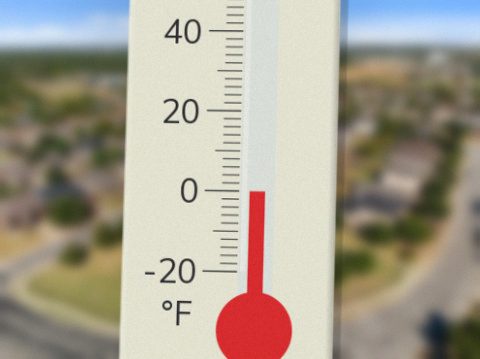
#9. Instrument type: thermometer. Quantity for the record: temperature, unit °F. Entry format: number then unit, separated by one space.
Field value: 0 °F
